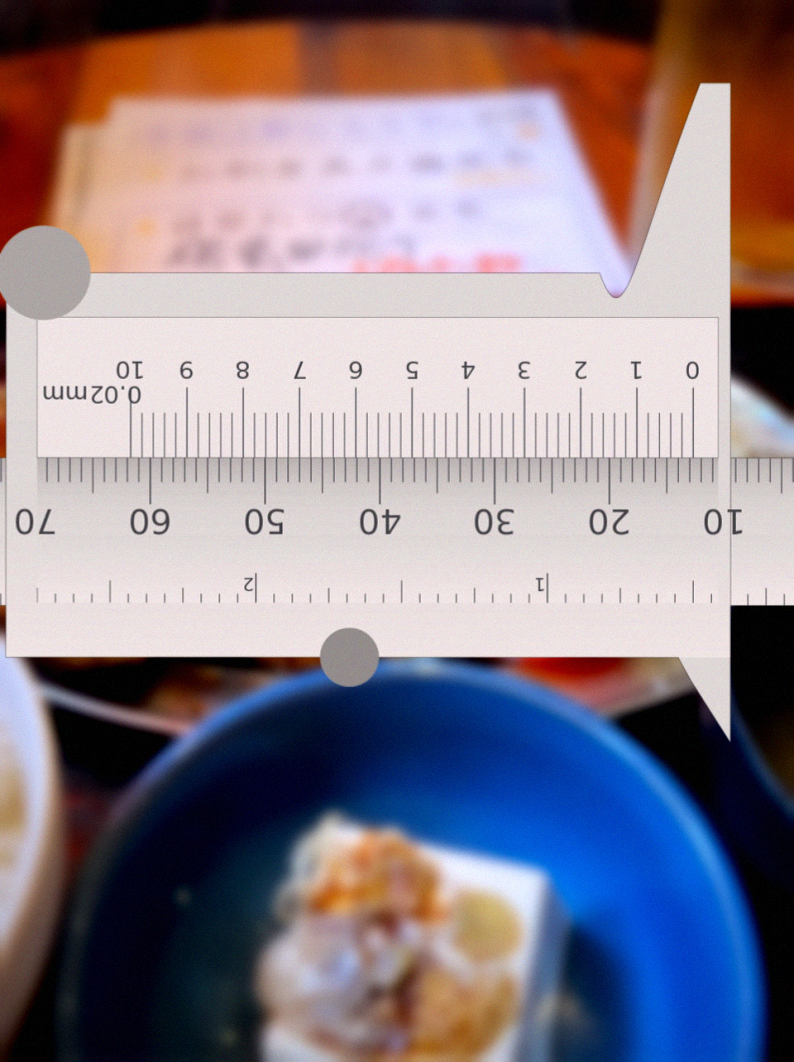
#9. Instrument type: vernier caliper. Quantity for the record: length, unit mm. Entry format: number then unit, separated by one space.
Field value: 12.7 mm
